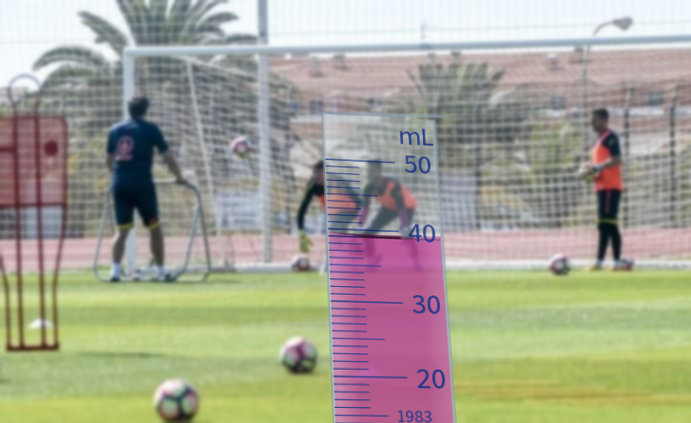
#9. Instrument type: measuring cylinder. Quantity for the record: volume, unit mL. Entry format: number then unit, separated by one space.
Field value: 39 mL
